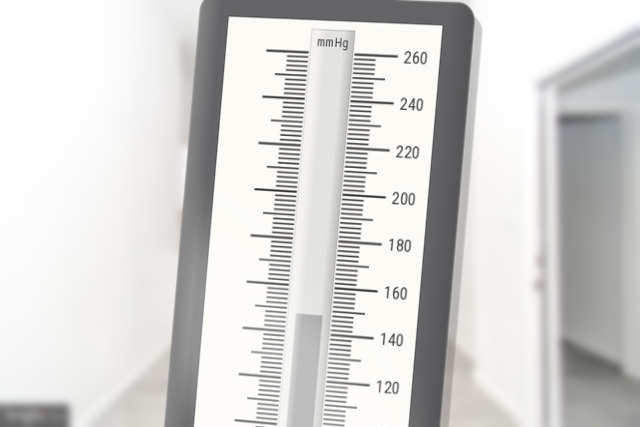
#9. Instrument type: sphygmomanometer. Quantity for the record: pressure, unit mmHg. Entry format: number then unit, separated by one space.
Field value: 148 mmHg
